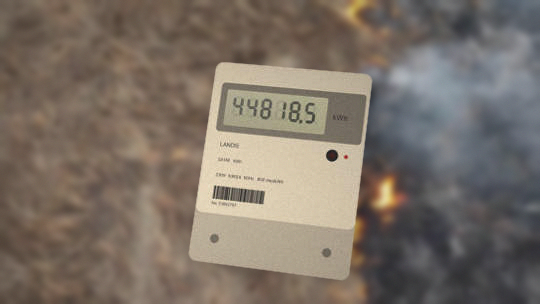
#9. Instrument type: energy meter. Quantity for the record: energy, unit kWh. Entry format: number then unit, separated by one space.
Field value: 44818.5 kWh
